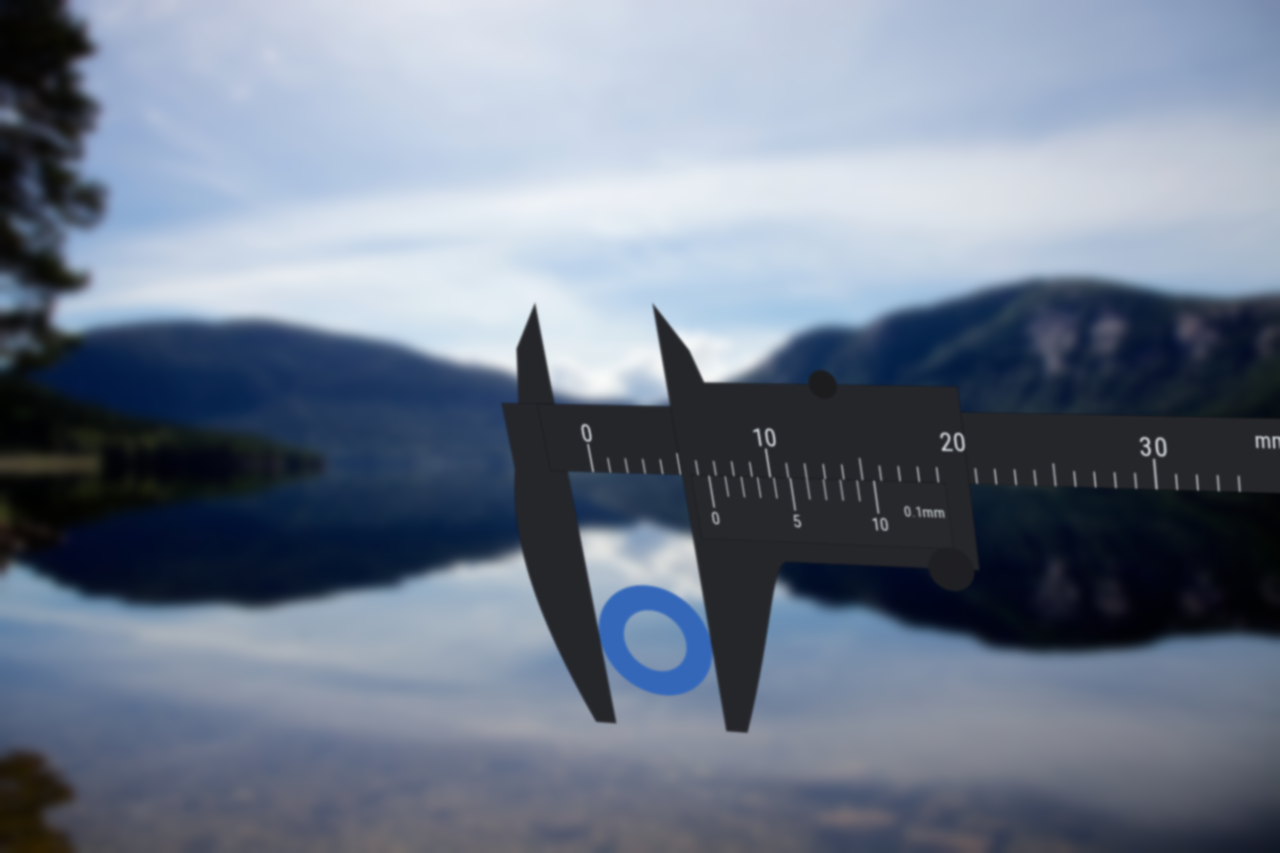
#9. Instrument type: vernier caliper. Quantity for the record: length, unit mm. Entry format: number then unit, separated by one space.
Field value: 6.6 mm
